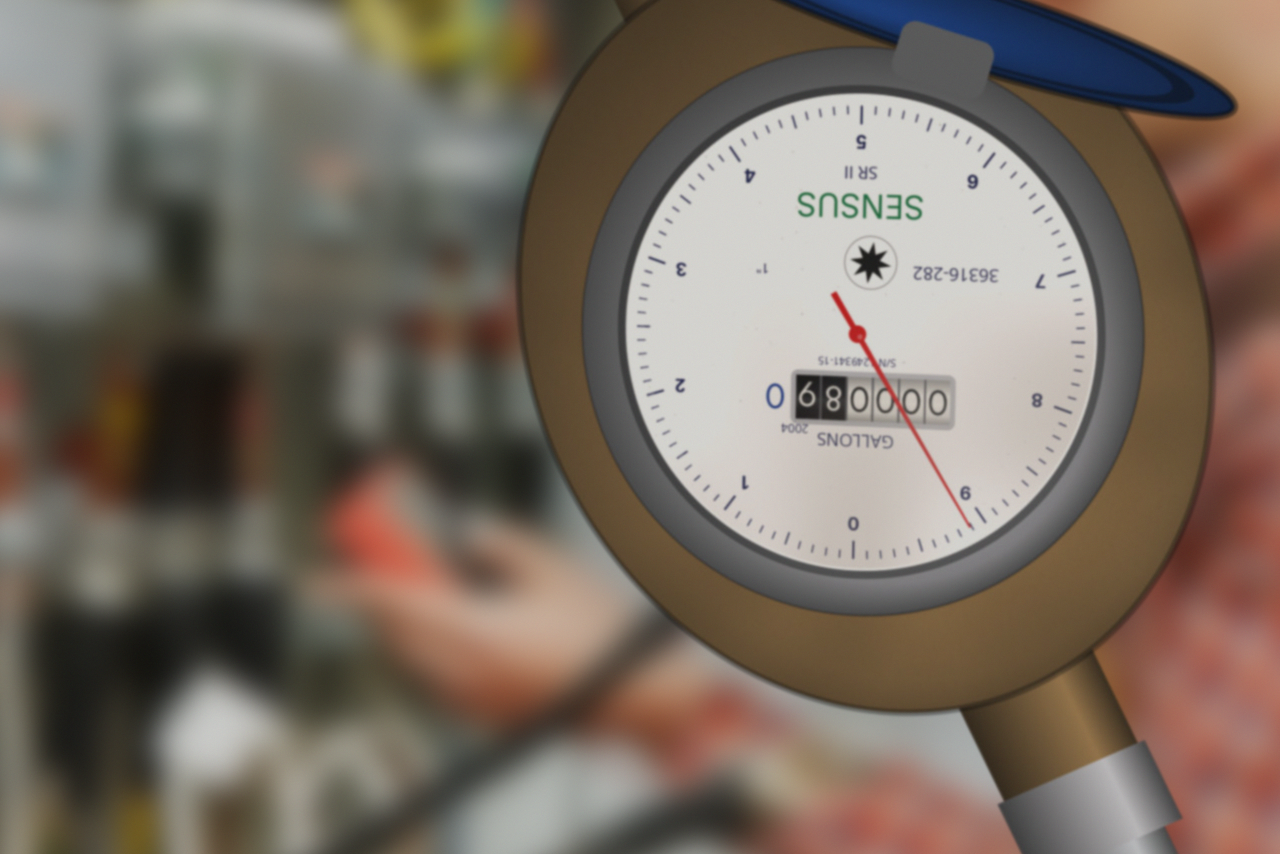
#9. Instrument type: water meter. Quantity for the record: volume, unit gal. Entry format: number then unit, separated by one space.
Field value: 889.1 gal
